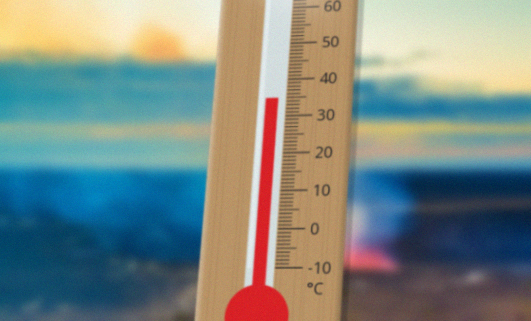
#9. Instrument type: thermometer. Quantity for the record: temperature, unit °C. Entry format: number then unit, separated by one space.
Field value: 35 °C
